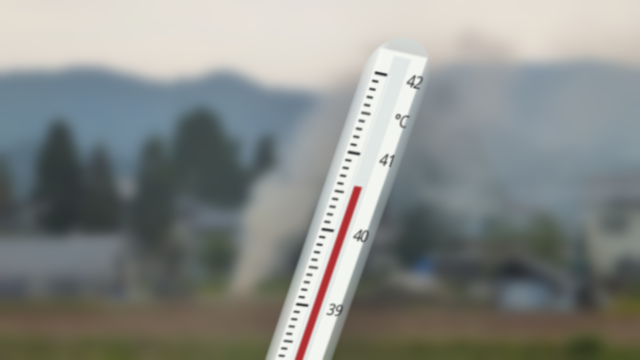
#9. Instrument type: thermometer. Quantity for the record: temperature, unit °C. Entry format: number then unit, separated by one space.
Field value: 40.6 °C
